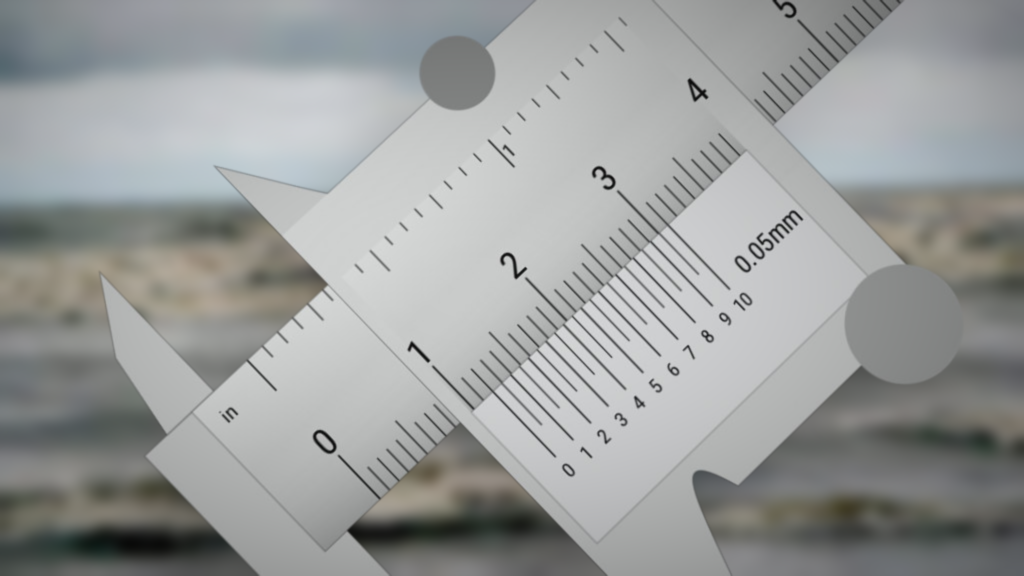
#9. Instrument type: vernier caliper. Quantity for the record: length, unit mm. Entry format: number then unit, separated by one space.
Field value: 12.0 mm
